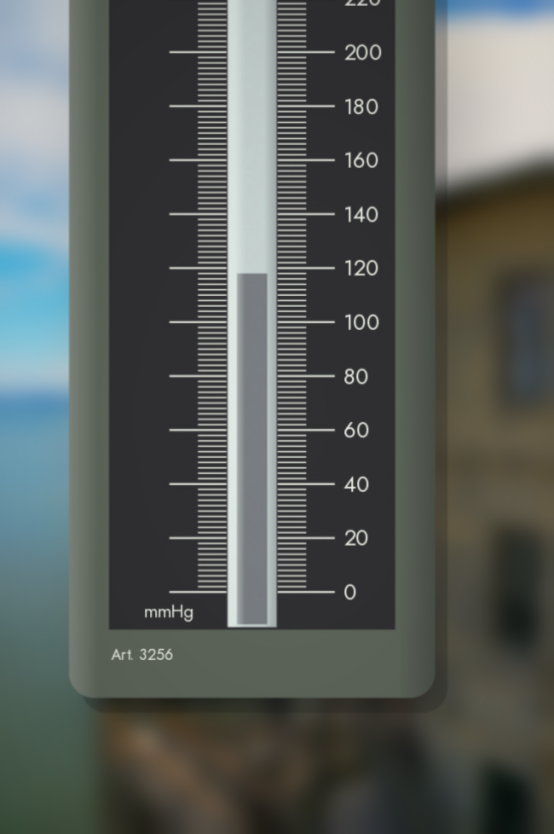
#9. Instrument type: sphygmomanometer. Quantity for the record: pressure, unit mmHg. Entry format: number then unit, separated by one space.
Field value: 118 mmHg
